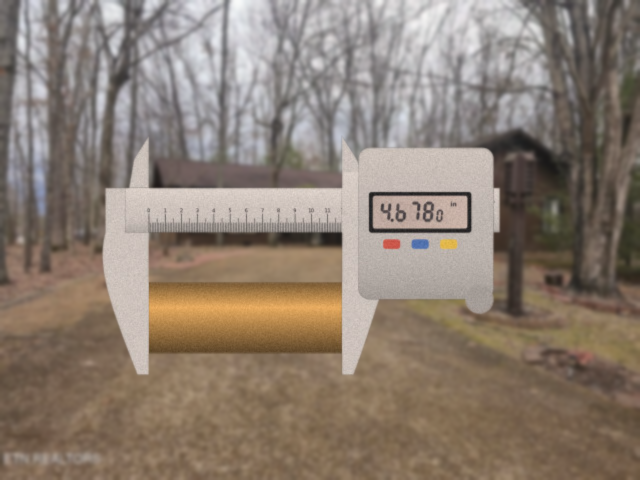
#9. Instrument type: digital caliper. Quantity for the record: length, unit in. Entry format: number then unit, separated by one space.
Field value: 4.6780 in
